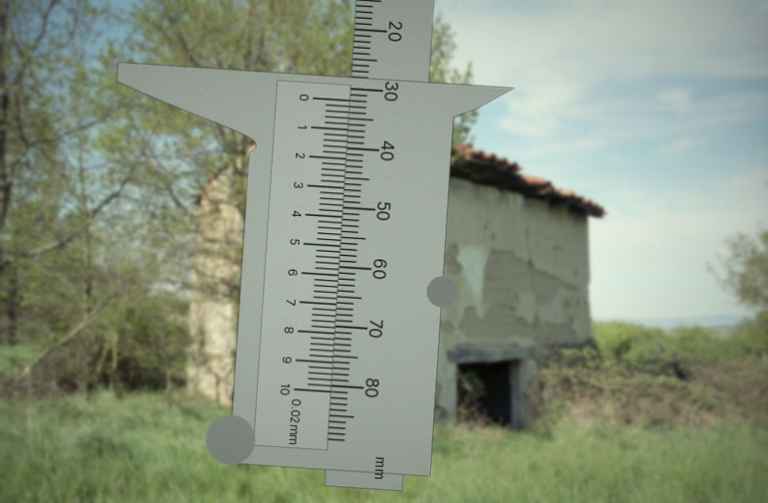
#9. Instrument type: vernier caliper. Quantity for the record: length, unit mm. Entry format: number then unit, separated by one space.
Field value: 32.0 mm
